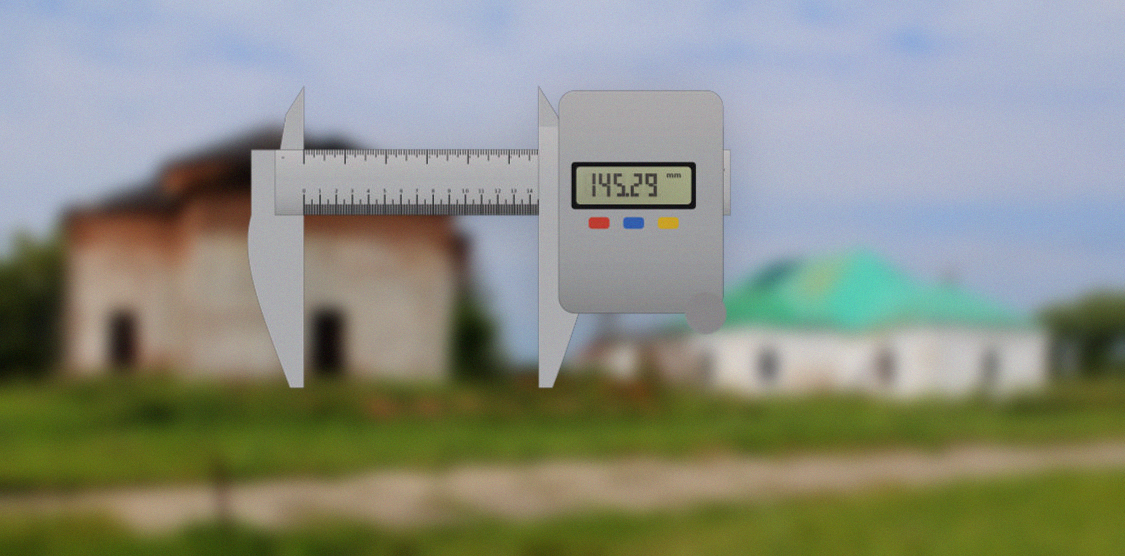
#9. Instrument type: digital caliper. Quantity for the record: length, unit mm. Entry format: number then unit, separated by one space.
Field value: 145.29 mm
